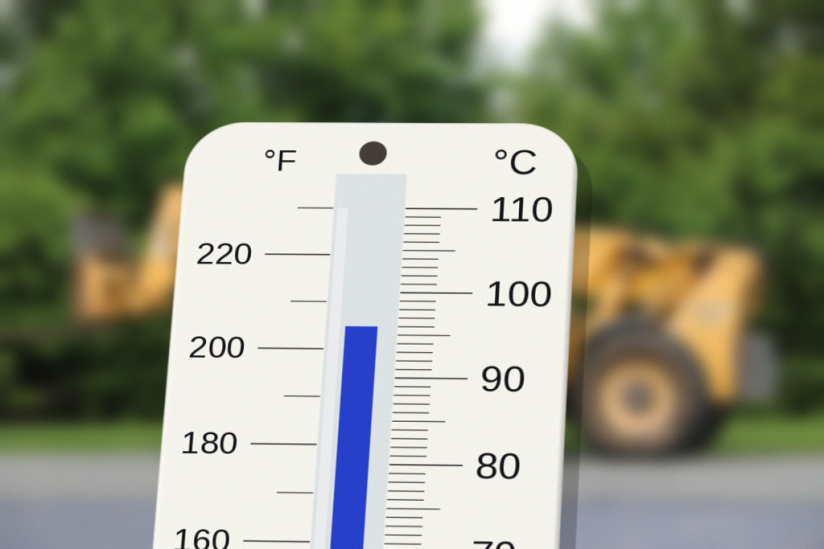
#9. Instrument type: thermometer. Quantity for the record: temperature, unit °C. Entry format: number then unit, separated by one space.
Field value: 96 °C
